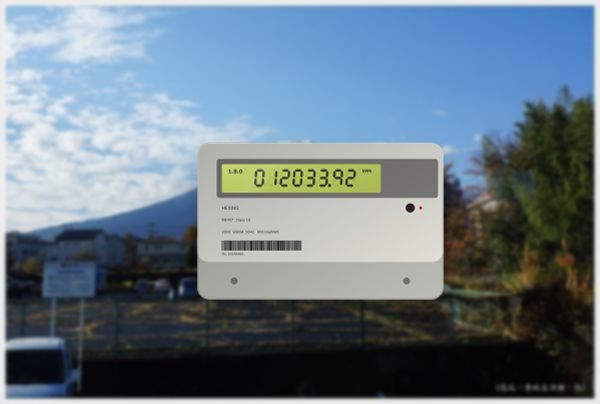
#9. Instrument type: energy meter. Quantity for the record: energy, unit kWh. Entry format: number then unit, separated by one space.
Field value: 12033.92 kWh
